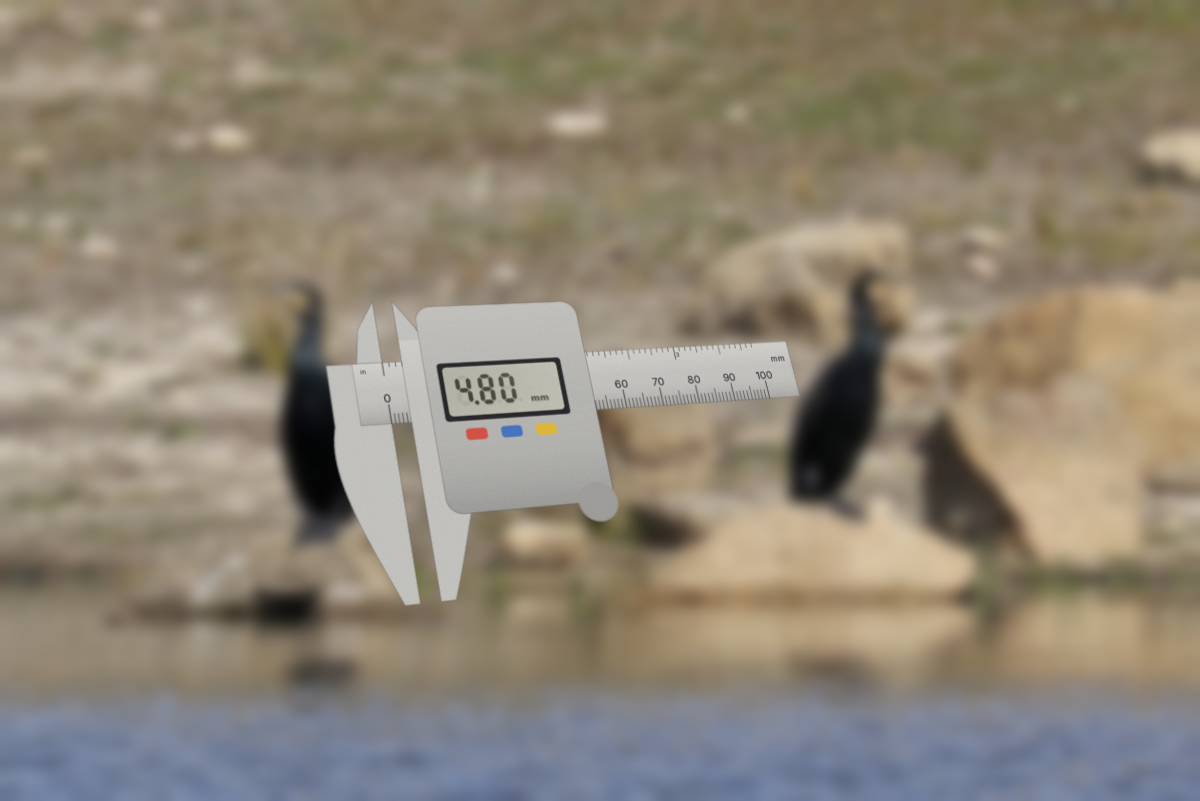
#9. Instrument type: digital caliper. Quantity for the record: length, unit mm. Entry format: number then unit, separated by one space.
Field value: 4.80 mm
